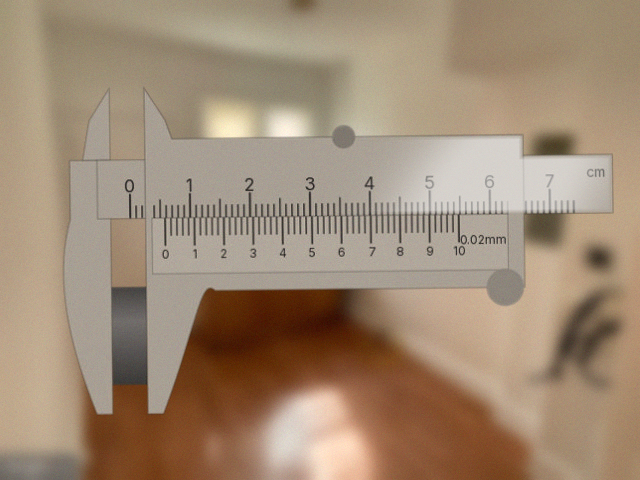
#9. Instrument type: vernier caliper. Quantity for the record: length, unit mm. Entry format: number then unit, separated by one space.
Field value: 5.8 mm
